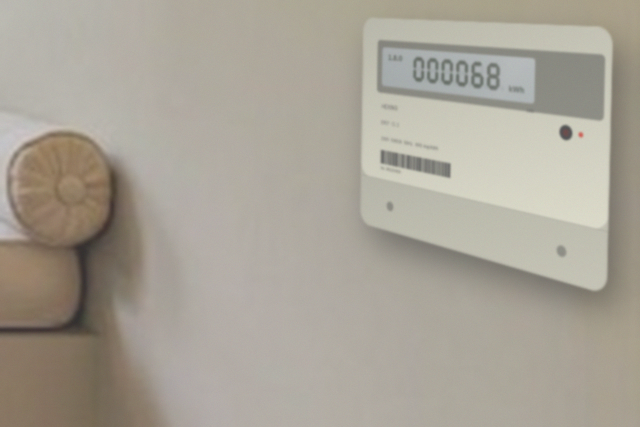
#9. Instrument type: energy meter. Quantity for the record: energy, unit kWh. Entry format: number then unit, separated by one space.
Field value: 68 kWh
